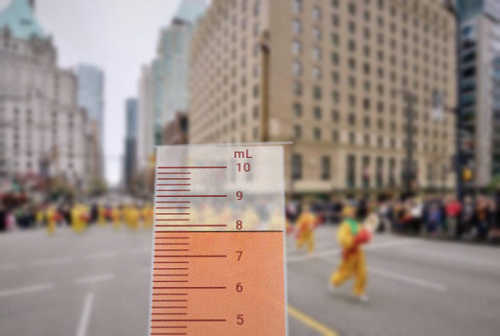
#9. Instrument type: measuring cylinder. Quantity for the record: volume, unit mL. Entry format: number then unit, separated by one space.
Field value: 7.8 mL
